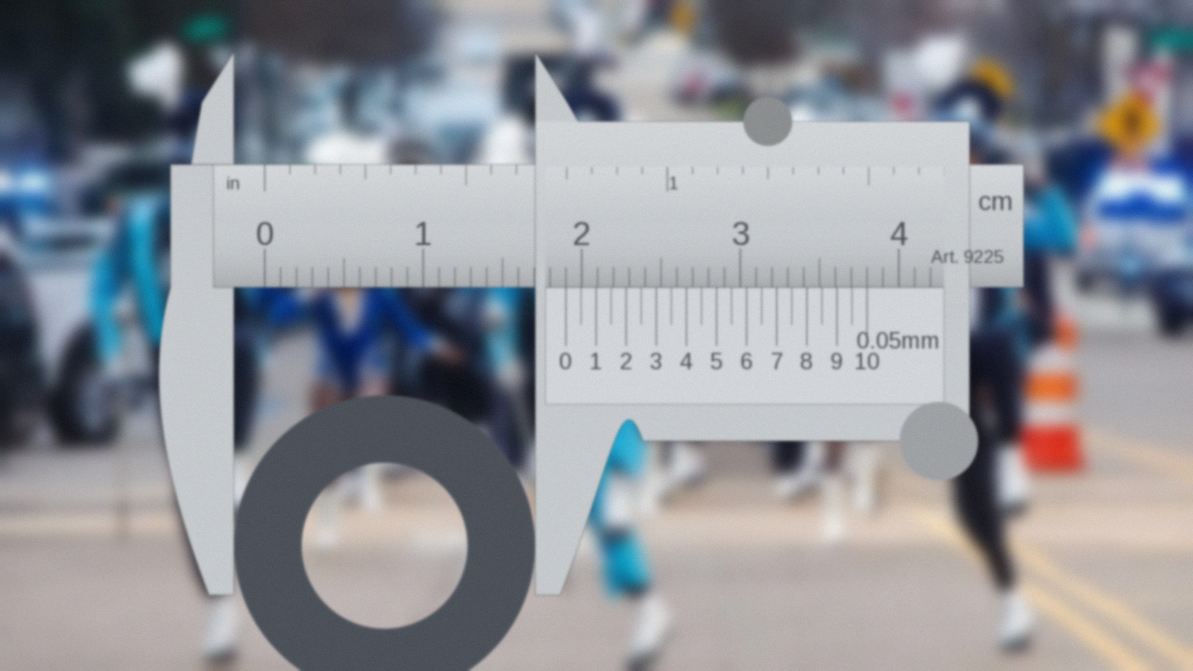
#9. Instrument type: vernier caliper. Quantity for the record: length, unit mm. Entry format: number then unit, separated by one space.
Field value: 19.0 mm
